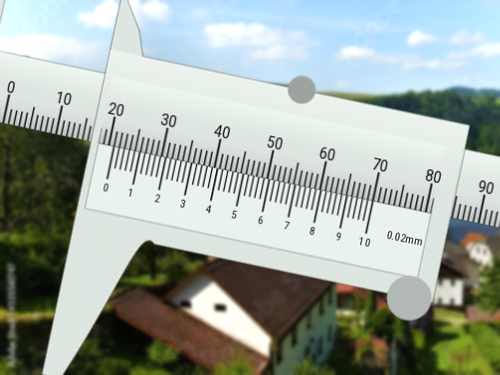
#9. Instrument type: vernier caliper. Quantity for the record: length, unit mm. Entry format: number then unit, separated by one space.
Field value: 21.0 mm
